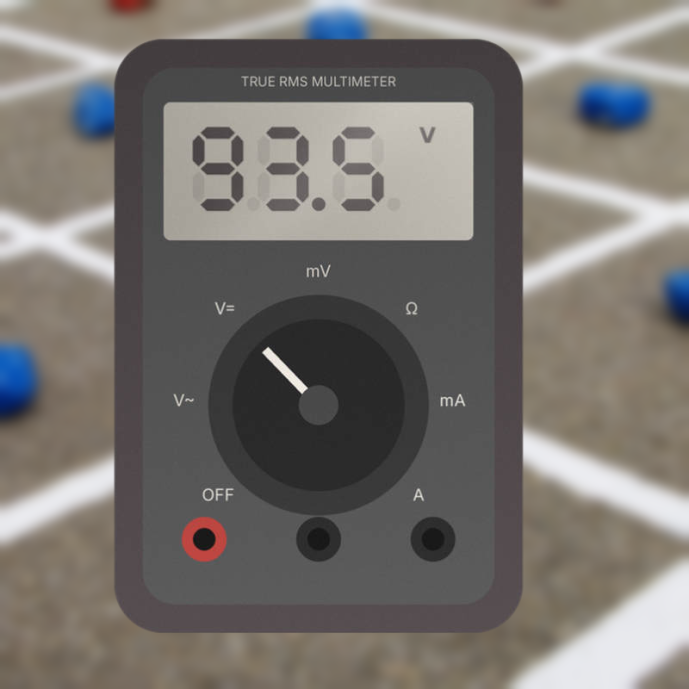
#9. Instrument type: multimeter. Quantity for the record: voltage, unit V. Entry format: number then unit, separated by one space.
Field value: 93.5 V
